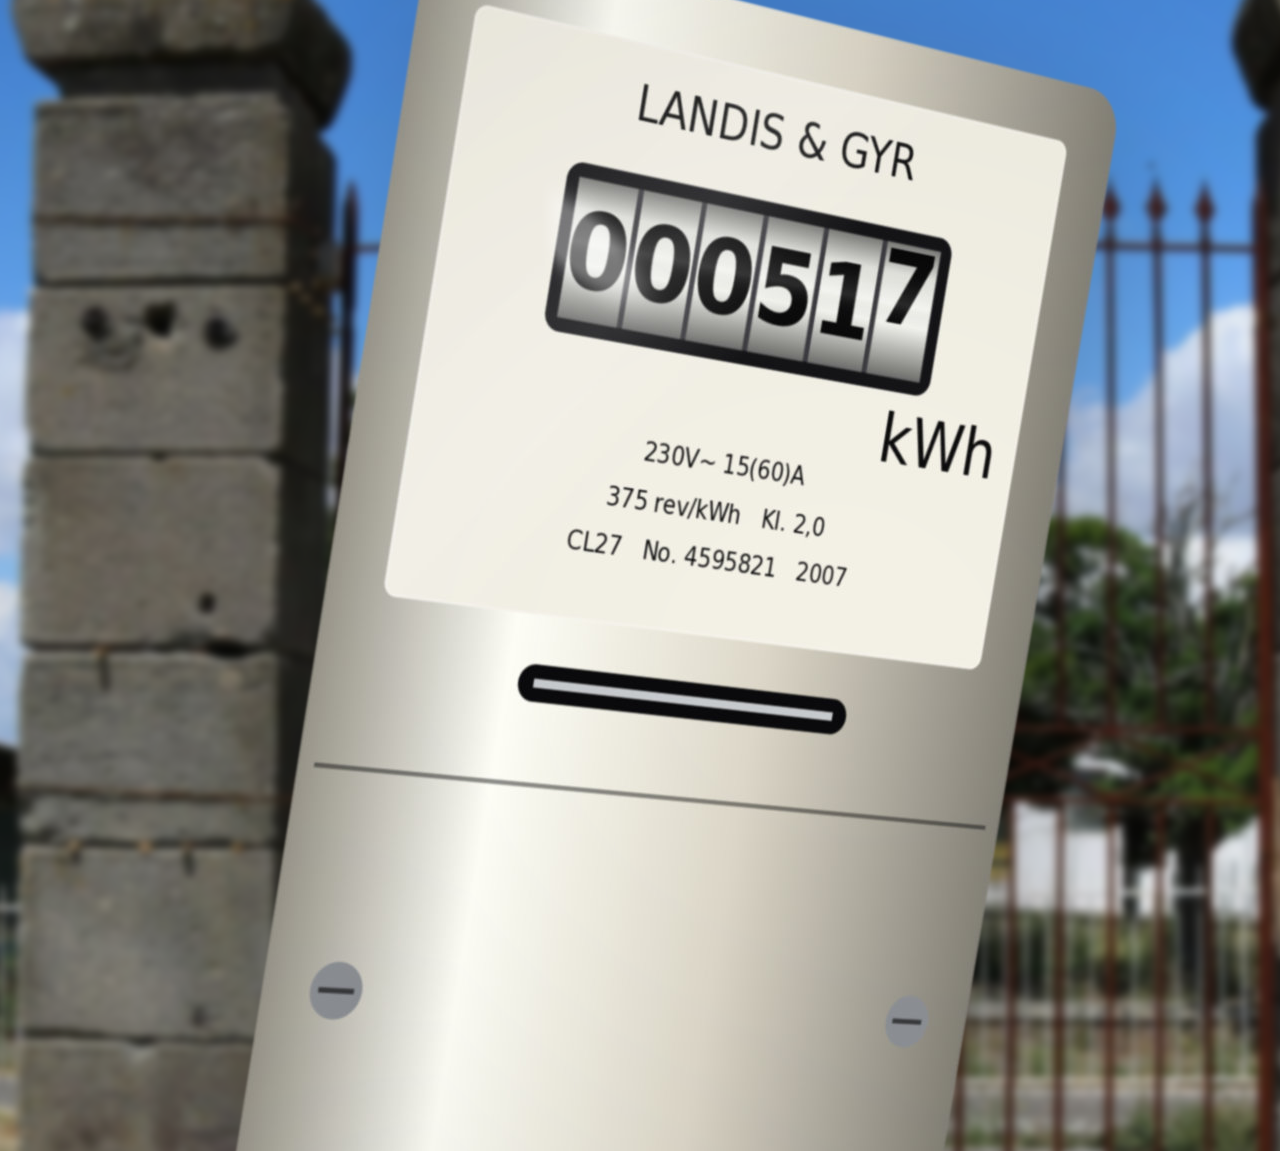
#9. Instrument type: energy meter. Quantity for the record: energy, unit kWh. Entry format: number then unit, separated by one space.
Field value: 517 kWh
